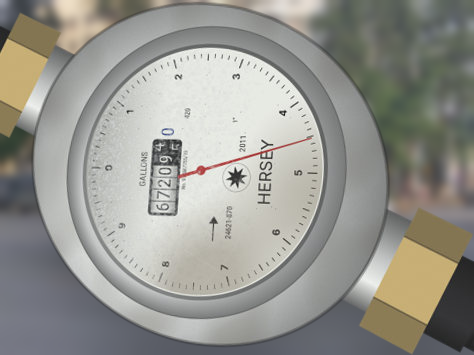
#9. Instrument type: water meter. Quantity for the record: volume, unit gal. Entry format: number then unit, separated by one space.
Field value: 6720944.5 gal
